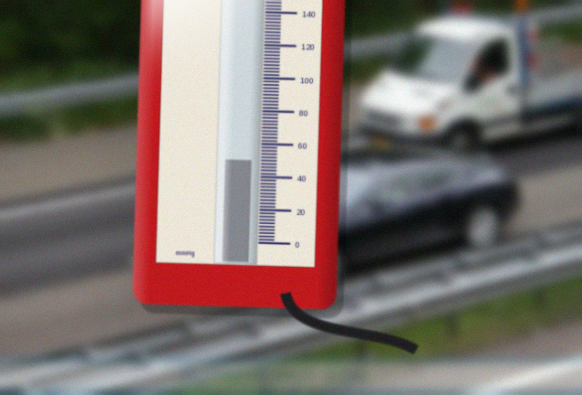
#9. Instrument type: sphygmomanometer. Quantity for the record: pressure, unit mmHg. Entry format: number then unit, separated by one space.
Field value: 50 mmHg
